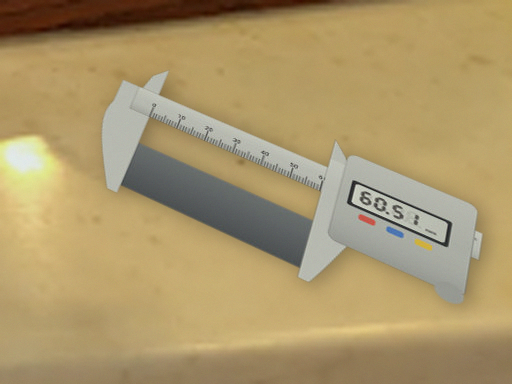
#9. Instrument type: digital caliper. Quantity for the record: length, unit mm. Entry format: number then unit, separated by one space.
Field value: 60.51 mm
